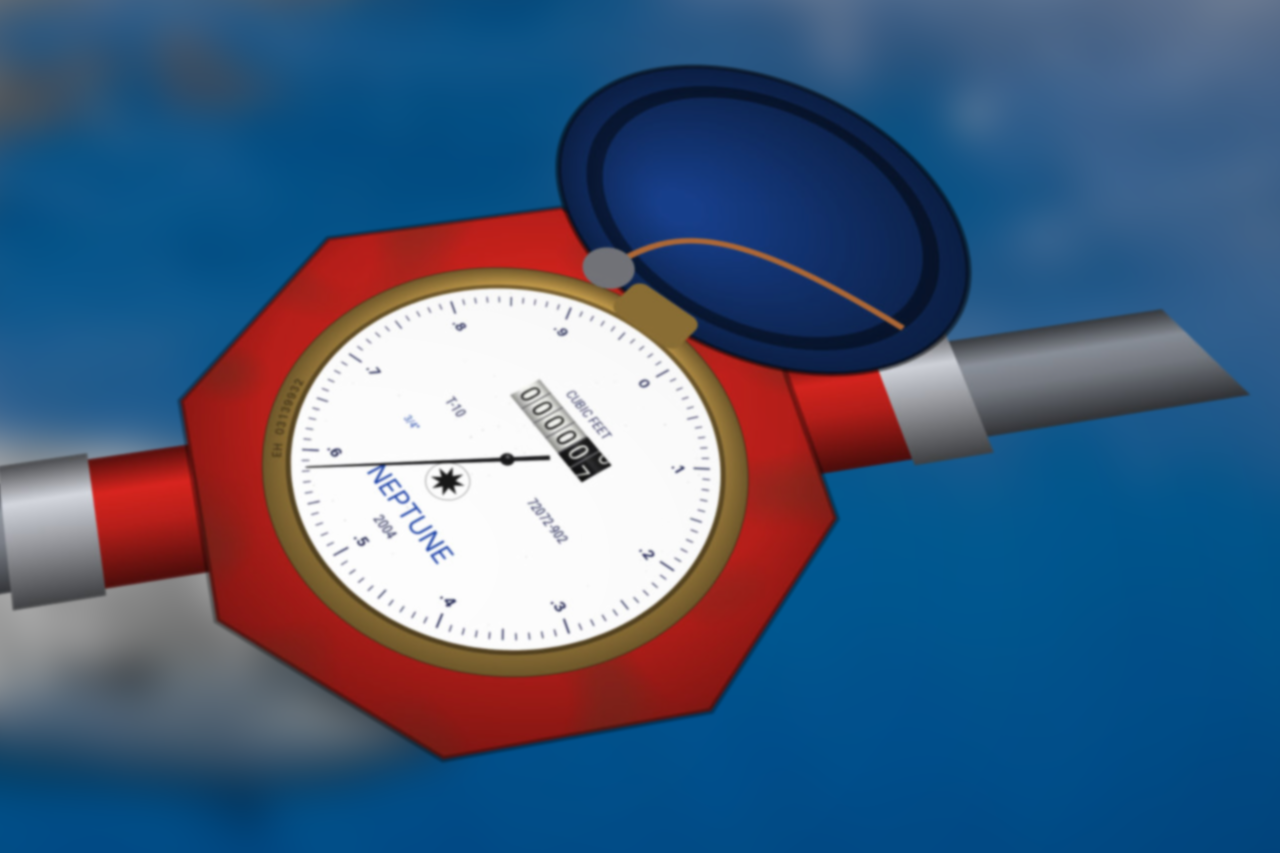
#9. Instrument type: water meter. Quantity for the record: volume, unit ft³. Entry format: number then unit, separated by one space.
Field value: 6.58 ft³
